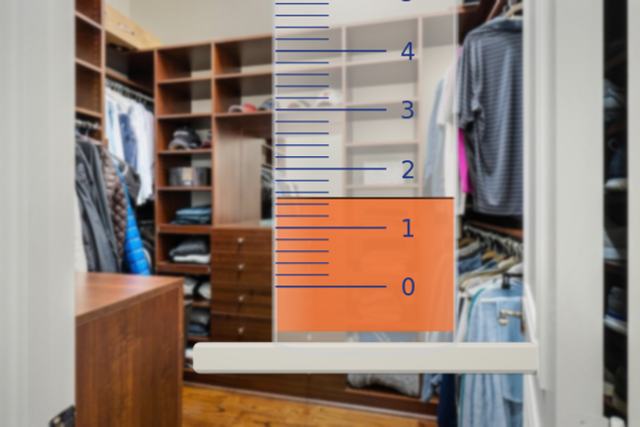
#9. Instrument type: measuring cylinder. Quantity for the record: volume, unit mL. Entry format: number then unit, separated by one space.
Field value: 1.5 mL
